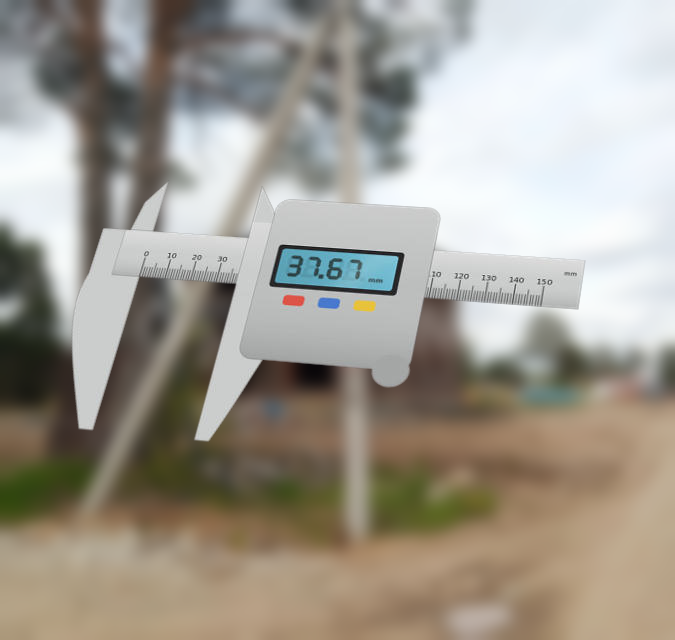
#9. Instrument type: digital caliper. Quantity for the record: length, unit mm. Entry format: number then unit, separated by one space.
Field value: 37.67 mm
